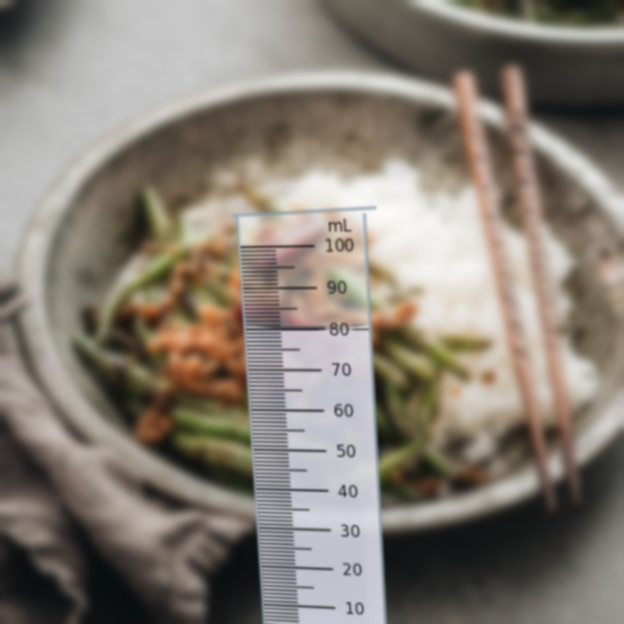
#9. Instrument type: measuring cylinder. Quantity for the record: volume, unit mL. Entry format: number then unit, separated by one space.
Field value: 80 mL
